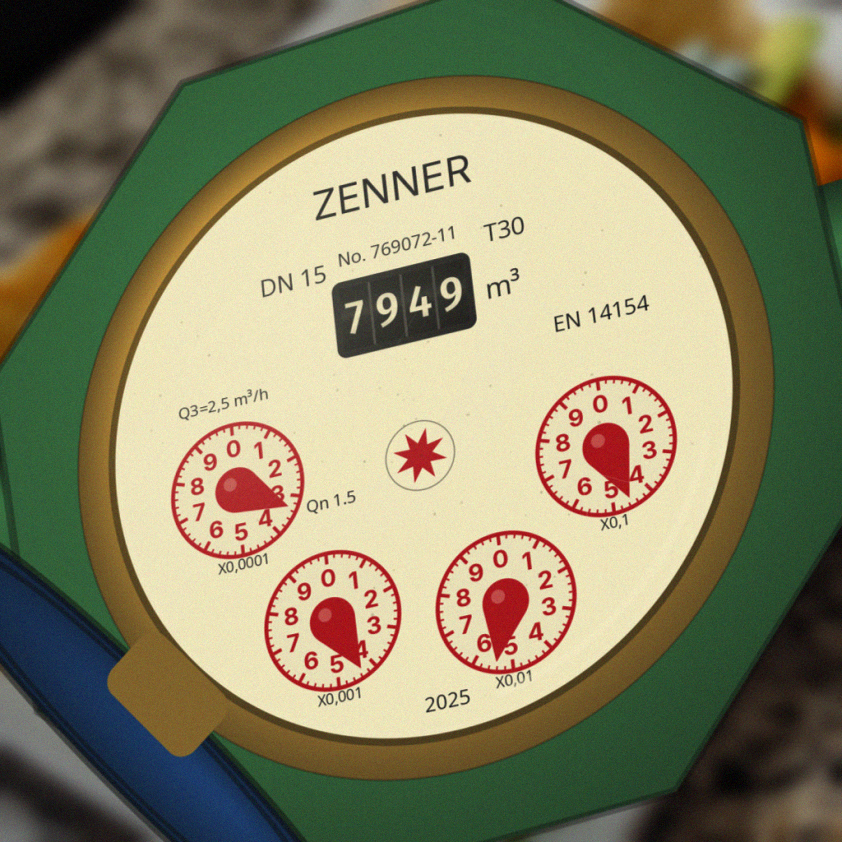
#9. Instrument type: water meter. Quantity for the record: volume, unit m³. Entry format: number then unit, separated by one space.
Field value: 7949.4543 m³
